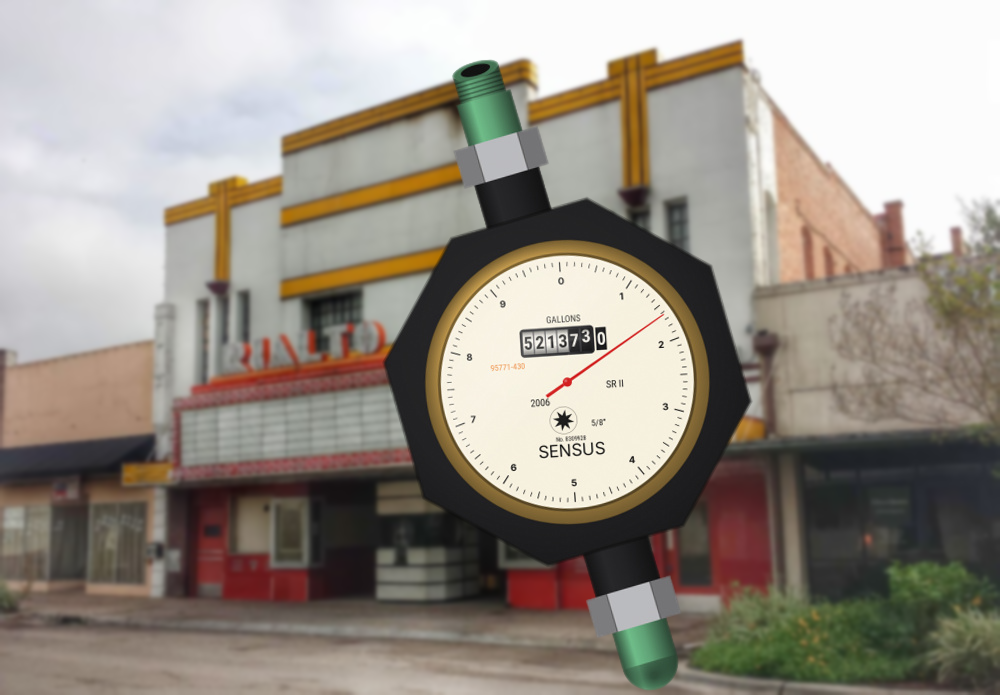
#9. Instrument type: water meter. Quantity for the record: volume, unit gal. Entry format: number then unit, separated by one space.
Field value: 5213731.6 gal
